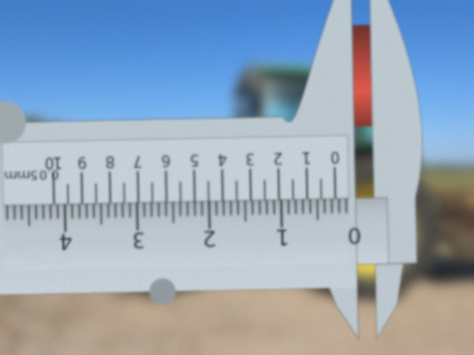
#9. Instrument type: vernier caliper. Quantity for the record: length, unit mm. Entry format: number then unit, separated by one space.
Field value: 2.5 mm
